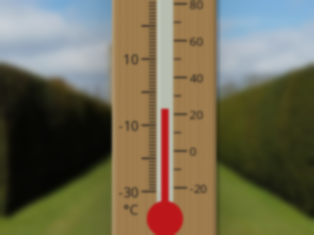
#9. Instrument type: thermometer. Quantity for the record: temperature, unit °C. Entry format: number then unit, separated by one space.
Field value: -5 °C
